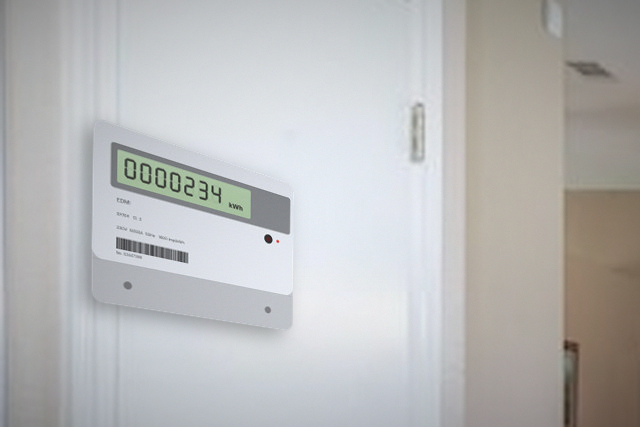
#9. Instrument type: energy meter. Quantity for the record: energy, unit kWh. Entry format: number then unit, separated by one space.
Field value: 234 kWh
